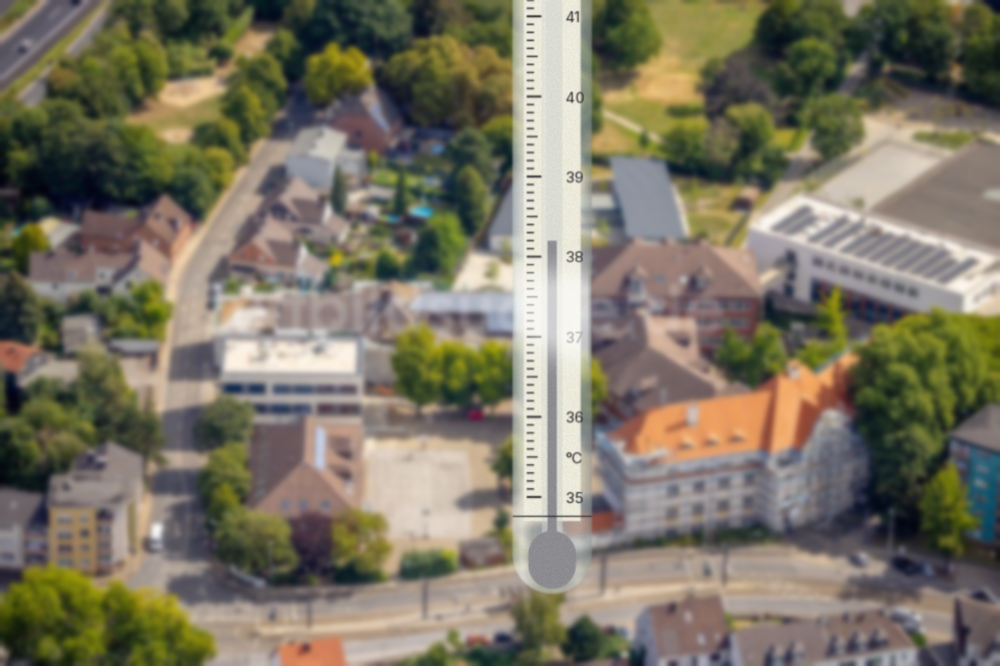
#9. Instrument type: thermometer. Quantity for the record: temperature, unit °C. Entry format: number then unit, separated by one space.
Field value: 38.2 °C
